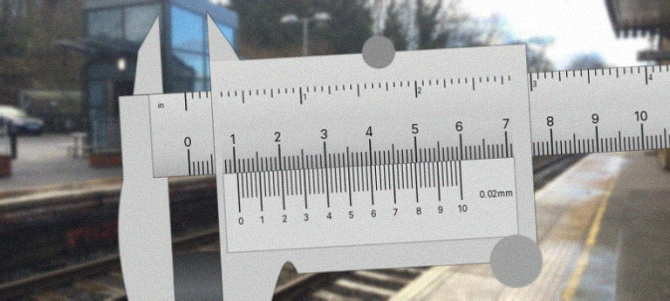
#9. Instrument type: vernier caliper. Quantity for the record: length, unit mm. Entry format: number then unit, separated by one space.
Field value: 10.5 mm
